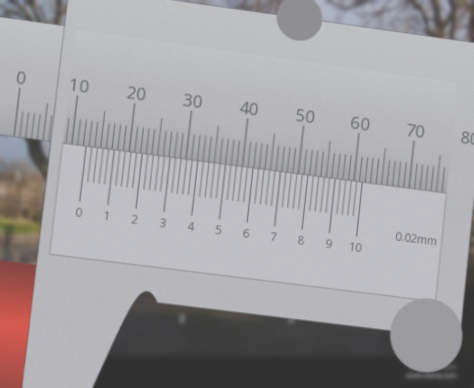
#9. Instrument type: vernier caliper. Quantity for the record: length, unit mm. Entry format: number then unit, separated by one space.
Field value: 12.5 mm
